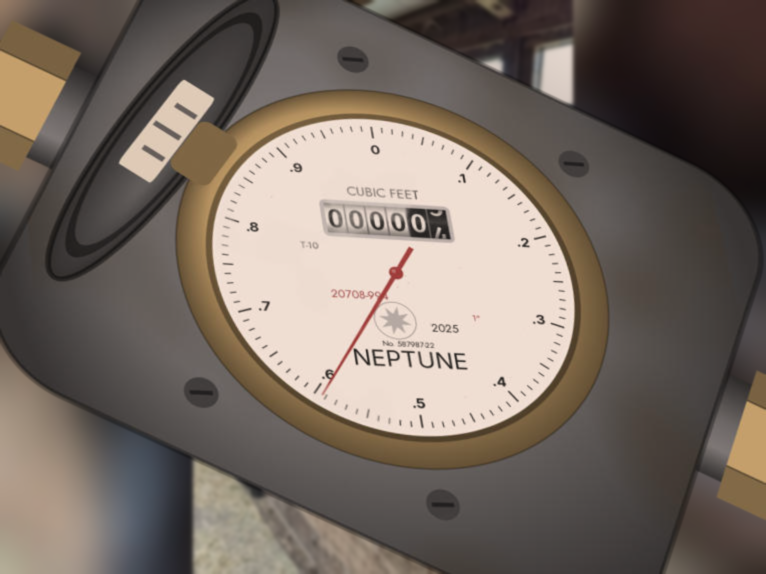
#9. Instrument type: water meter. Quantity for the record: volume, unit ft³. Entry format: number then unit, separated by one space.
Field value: 3.59 ft³
